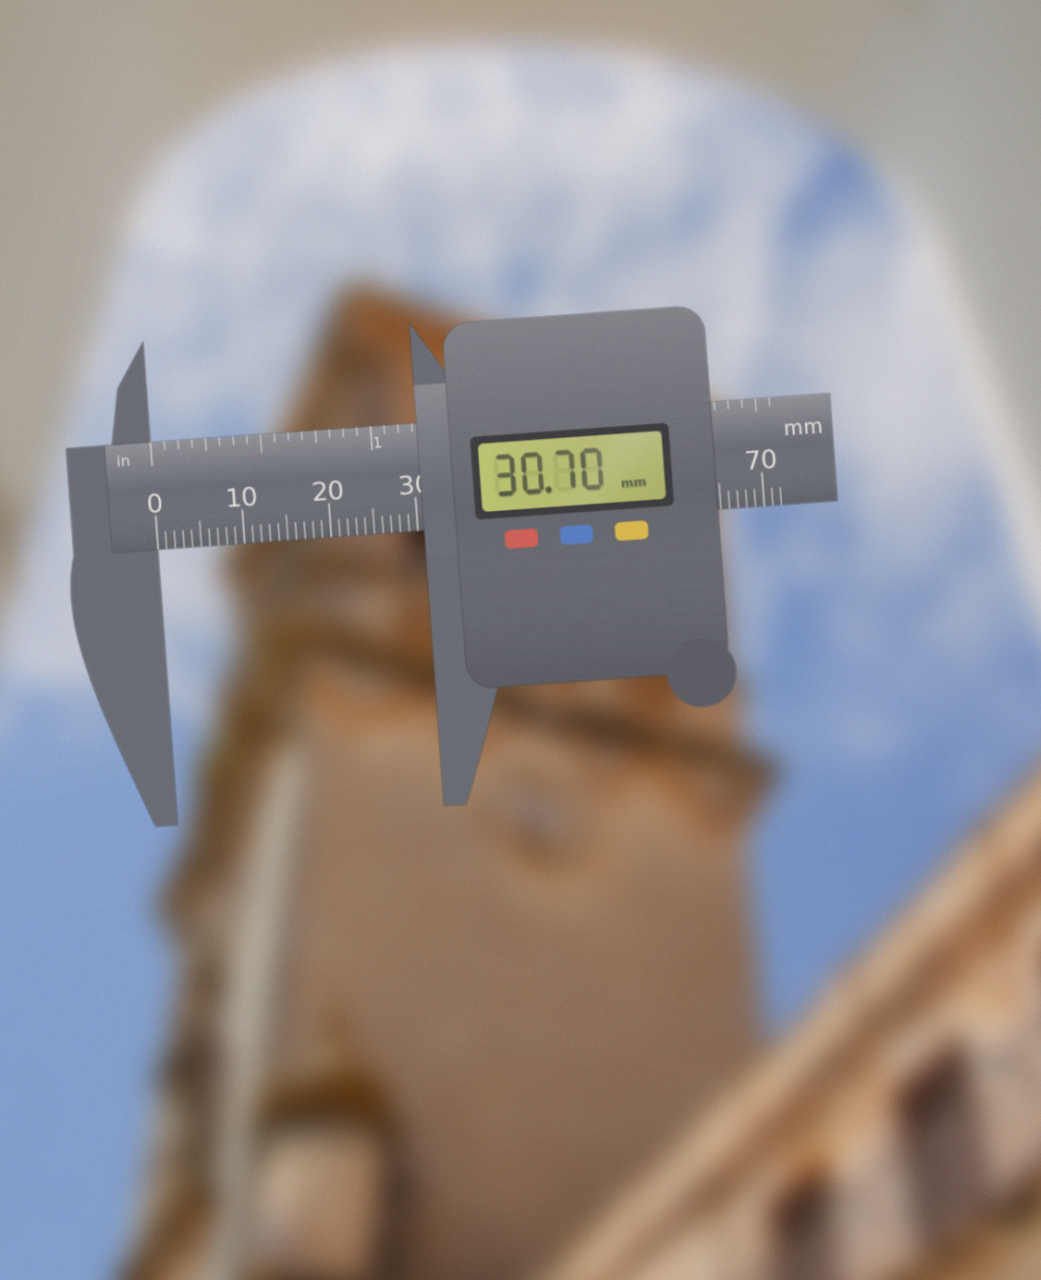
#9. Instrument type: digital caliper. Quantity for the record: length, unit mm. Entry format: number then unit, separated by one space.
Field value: 30.70 mm
